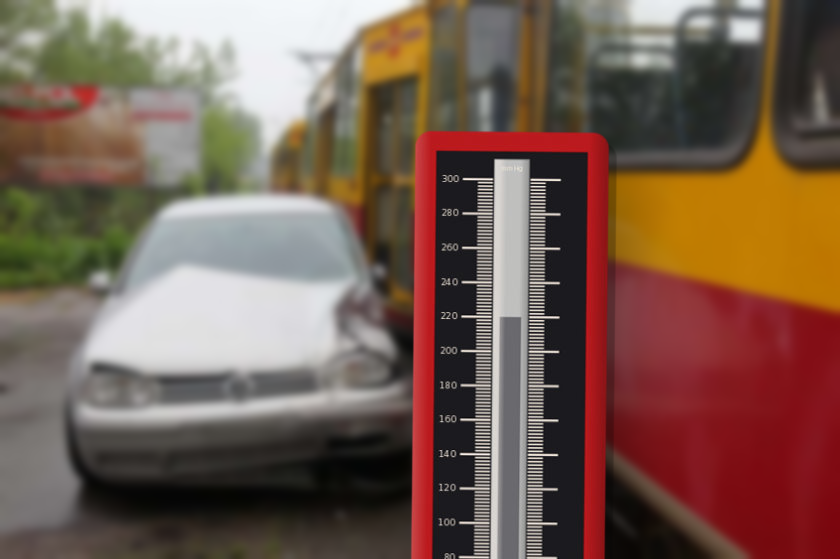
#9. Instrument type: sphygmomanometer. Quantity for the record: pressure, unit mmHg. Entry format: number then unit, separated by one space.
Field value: 220 mmHg
